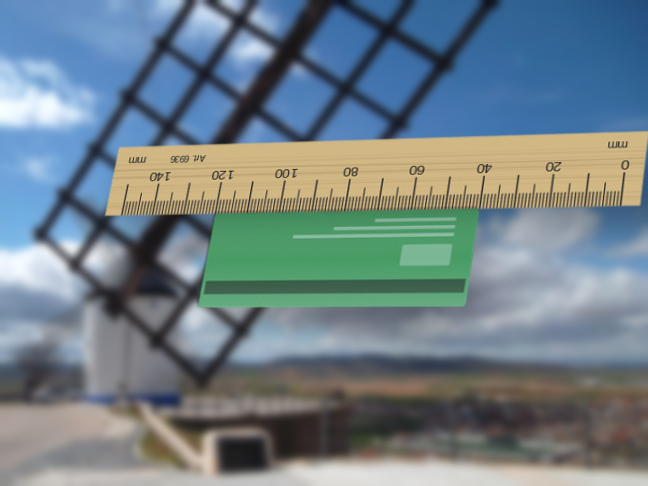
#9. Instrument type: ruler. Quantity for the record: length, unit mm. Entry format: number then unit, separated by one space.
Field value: 80 mm
